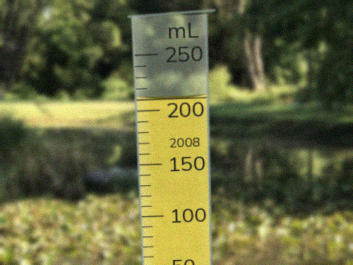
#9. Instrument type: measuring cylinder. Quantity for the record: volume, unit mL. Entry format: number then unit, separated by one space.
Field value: 210 mL
